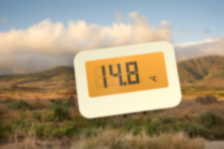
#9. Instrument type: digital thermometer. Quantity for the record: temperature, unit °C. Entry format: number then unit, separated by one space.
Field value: 14.8 °C
